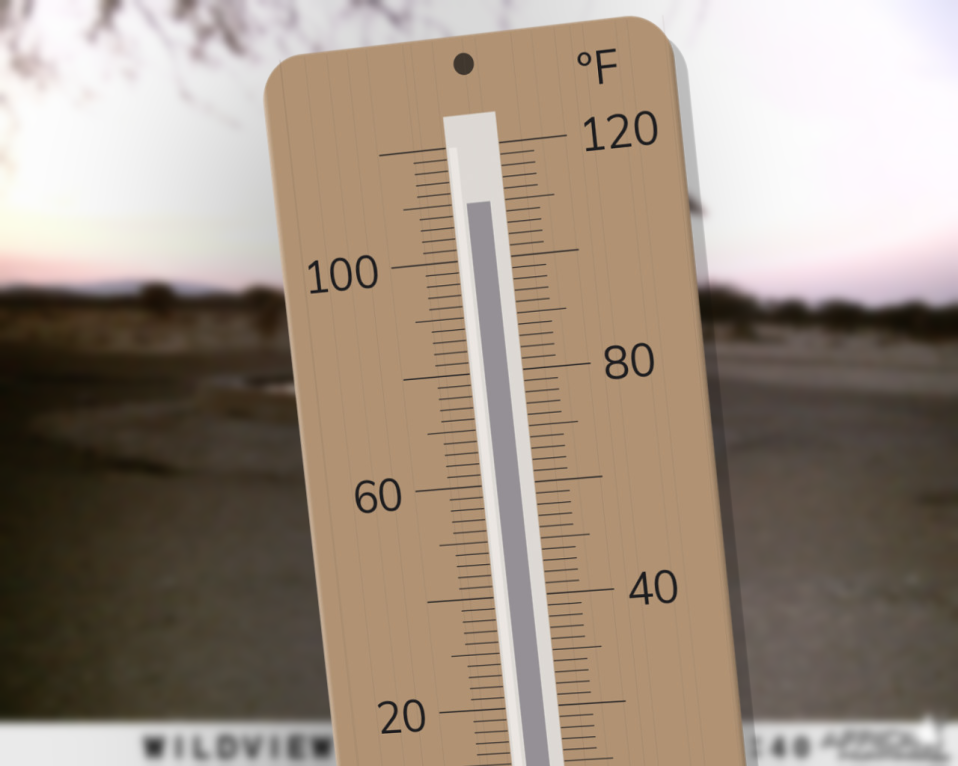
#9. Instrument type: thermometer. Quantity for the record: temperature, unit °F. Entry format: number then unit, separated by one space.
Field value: 110 °F
